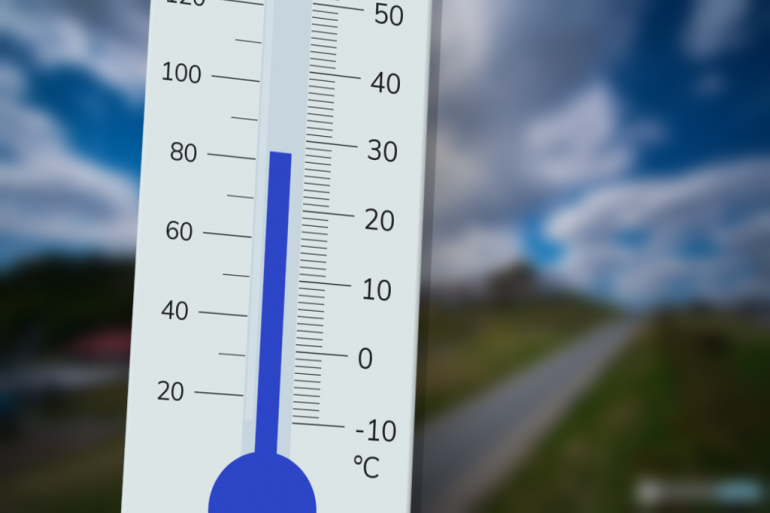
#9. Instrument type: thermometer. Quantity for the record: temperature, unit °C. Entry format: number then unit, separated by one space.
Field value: 28 °C
